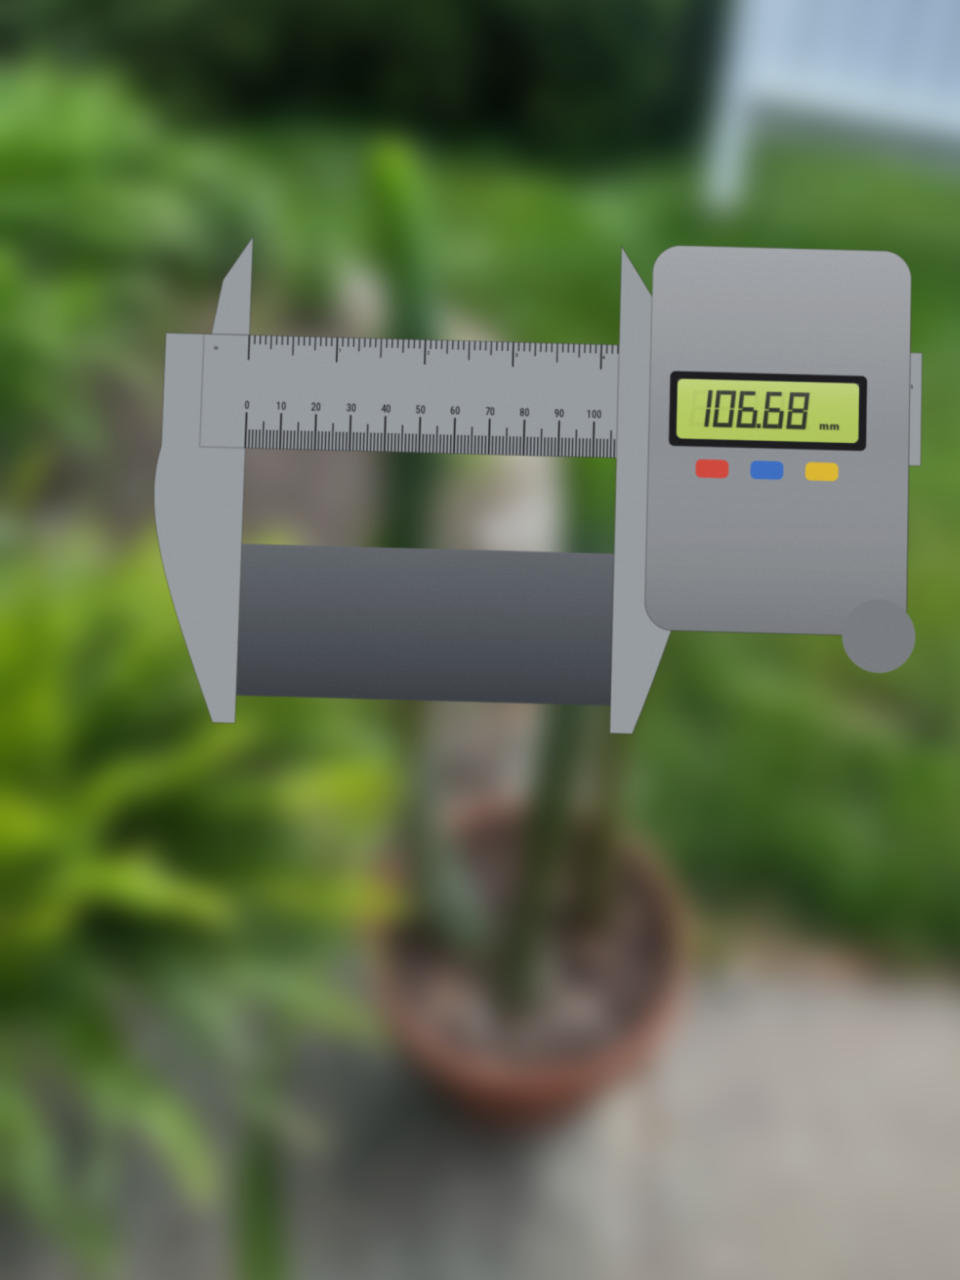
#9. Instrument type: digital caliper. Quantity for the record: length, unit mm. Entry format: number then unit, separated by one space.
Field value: 106.68 mm
